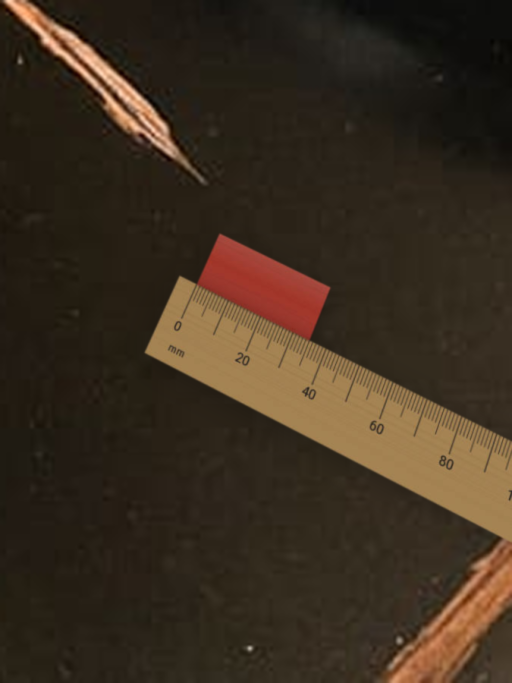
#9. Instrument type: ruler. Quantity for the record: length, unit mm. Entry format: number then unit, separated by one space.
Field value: 35 mm
